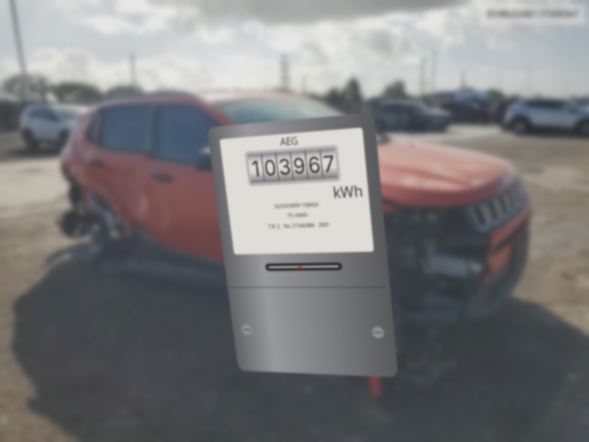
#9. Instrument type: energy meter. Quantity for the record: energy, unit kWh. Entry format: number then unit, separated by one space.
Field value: 103967 kWh
